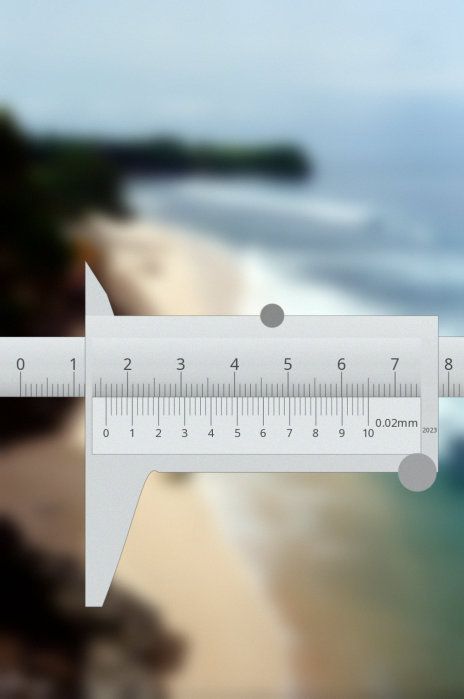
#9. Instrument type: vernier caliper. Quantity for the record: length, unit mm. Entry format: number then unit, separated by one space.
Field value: 16.0 mm
